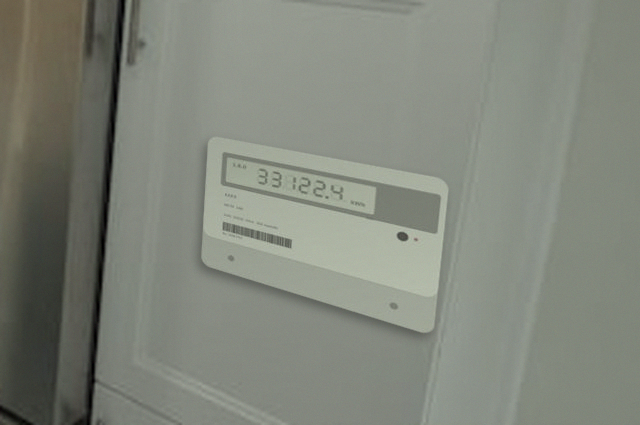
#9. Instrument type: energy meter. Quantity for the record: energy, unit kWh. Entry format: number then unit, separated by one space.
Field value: 33122.4 kWh
